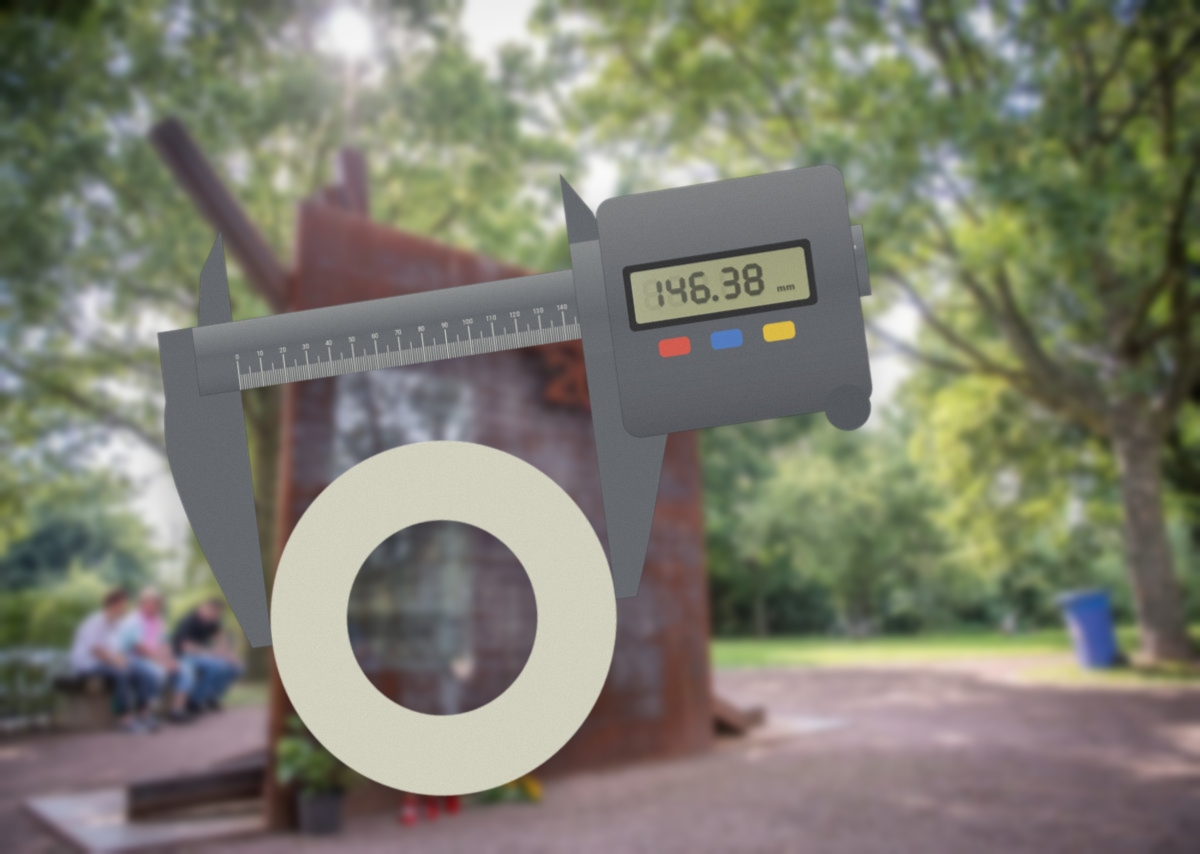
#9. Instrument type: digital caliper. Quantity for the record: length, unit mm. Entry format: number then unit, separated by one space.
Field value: 146.38 mm
